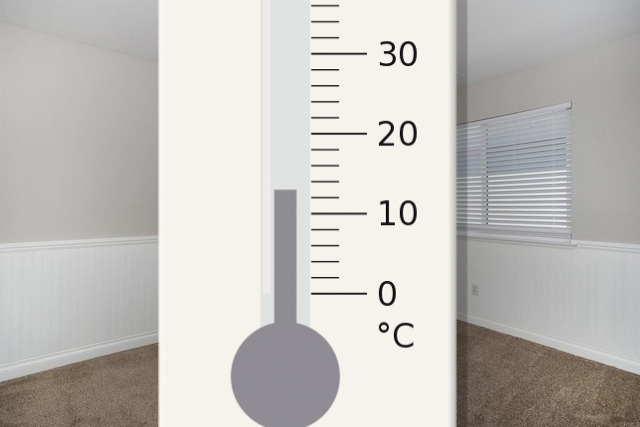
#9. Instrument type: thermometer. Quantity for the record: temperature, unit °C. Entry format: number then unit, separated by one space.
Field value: 13 °C
